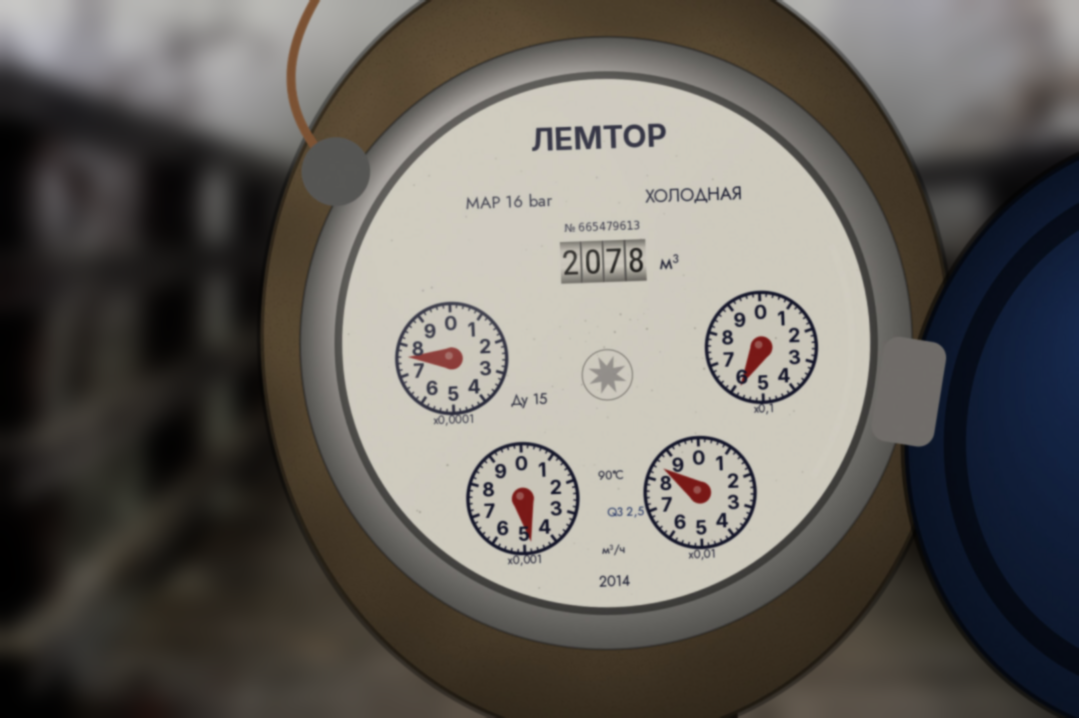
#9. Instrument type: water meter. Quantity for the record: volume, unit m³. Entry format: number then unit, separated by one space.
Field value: 2078.5847 m³
